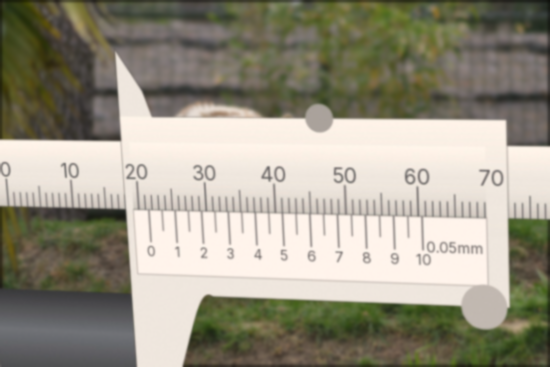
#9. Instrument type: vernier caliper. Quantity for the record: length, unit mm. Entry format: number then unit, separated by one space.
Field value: 21.5 mm
